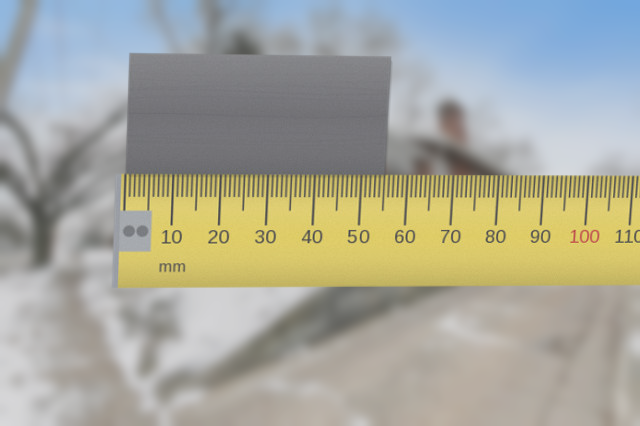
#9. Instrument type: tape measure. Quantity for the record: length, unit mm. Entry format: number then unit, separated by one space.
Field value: 55 mm
